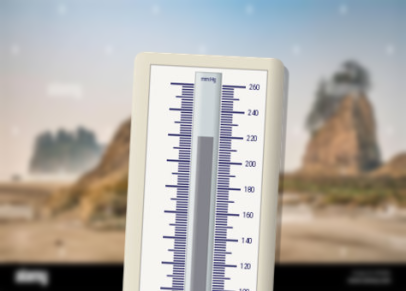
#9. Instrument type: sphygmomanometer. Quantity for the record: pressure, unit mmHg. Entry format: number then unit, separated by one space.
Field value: 220 mmHg
